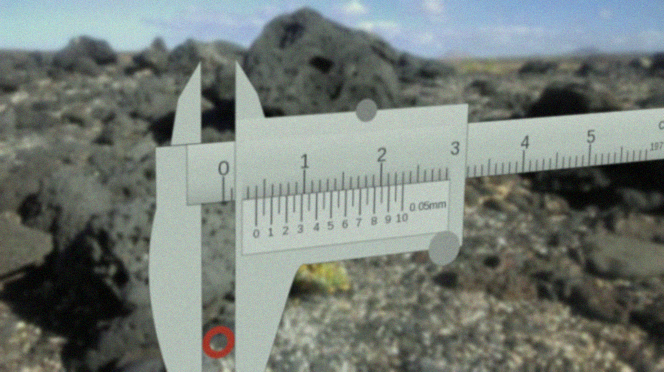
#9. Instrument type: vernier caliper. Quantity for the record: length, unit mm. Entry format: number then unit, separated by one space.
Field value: 4.0 mm
